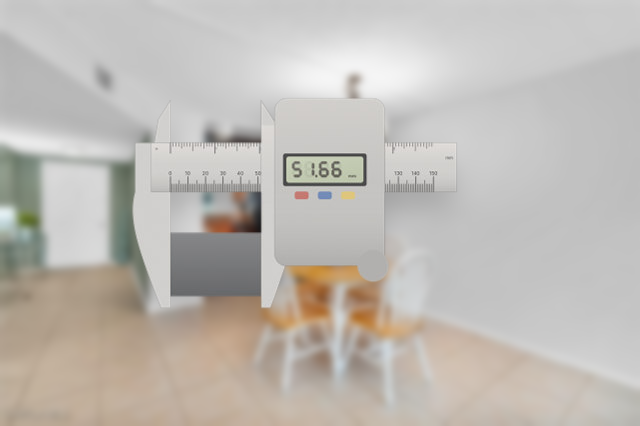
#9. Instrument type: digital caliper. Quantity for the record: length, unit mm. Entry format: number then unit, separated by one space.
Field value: 51.66 mm
